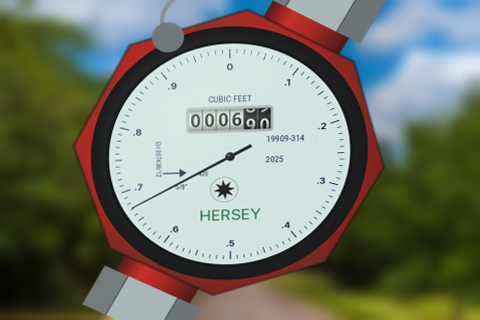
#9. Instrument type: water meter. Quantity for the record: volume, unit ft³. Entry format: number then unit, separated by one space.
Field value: 689.67 ft³
